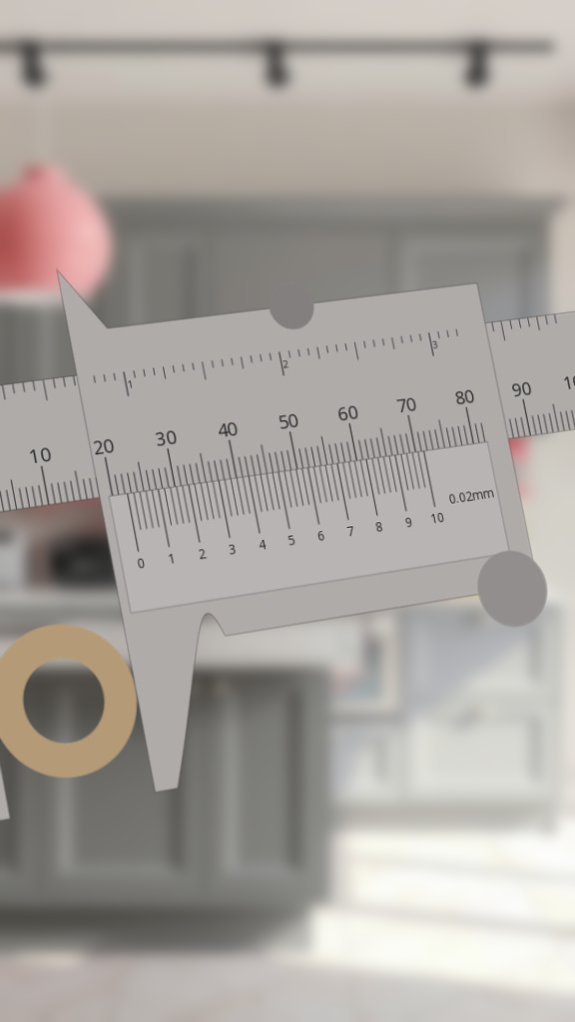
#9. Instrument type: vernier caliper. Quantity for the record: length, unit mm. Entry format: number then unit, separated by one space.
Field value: 22.4 mm
